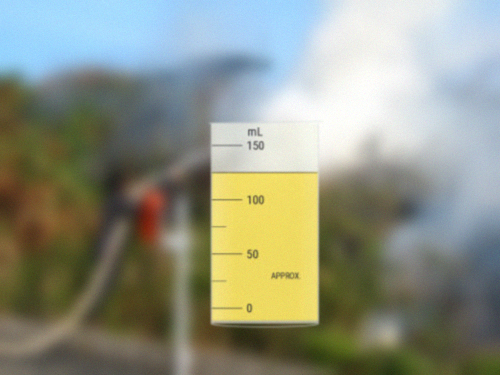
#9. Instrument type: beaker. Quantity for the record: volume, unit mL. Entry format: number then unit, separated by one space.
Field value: 125 mL
